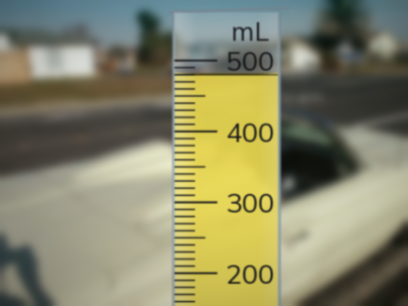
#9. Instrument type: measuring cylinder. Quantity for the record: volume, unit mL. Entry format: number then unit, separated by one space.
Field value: 480 mL
